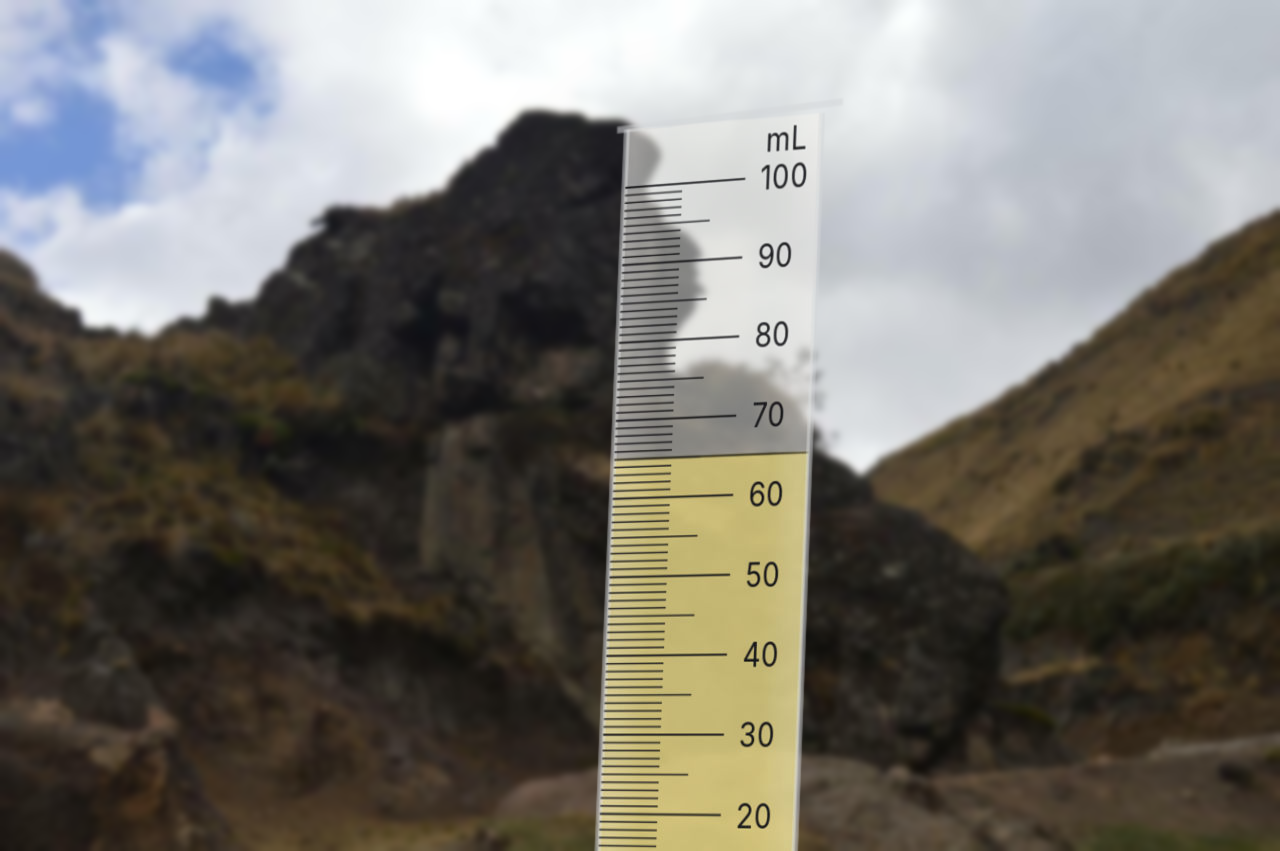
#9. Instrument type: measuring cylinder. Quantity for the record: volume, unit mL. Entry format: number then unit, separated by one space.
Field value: 65 mL
